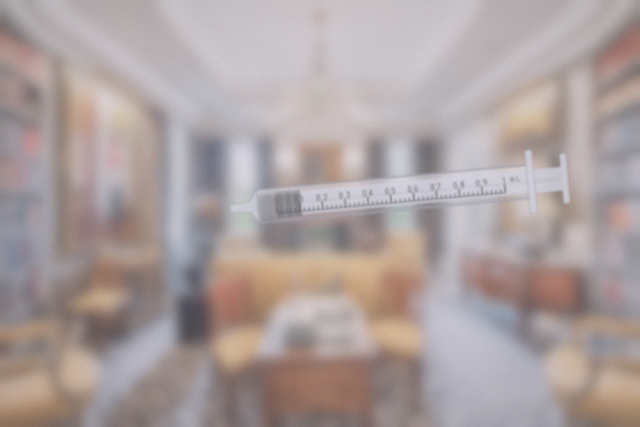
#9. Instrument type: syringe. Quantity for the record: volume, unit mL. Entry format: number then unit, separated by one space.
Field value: 0 mL
